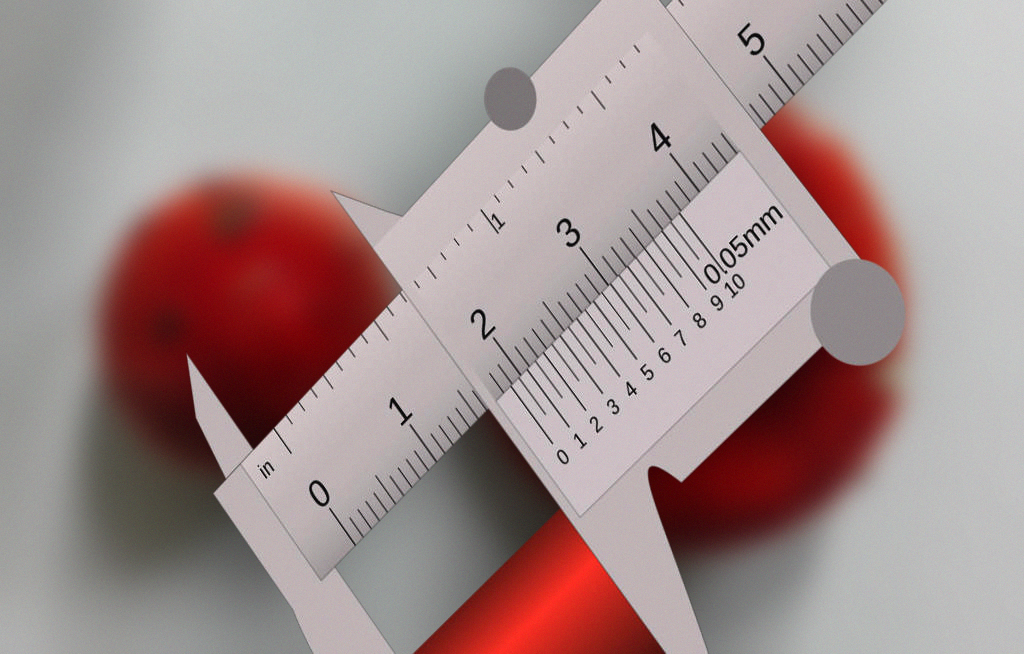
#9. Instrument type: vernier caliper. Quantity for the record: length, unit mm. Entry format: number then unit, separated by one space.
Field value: 18.8 mm
